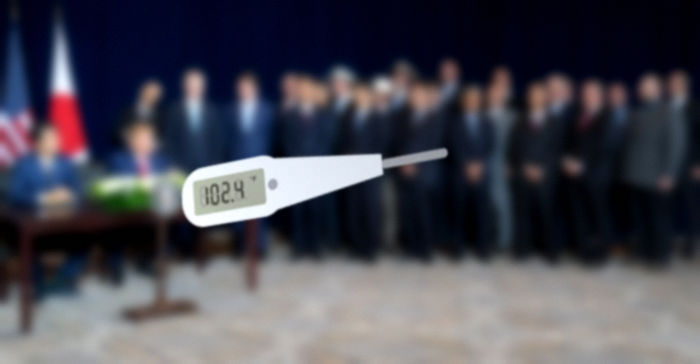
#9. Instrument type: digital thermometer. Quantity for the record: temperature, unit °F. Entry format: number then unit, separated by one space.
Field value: 102.4 °F
